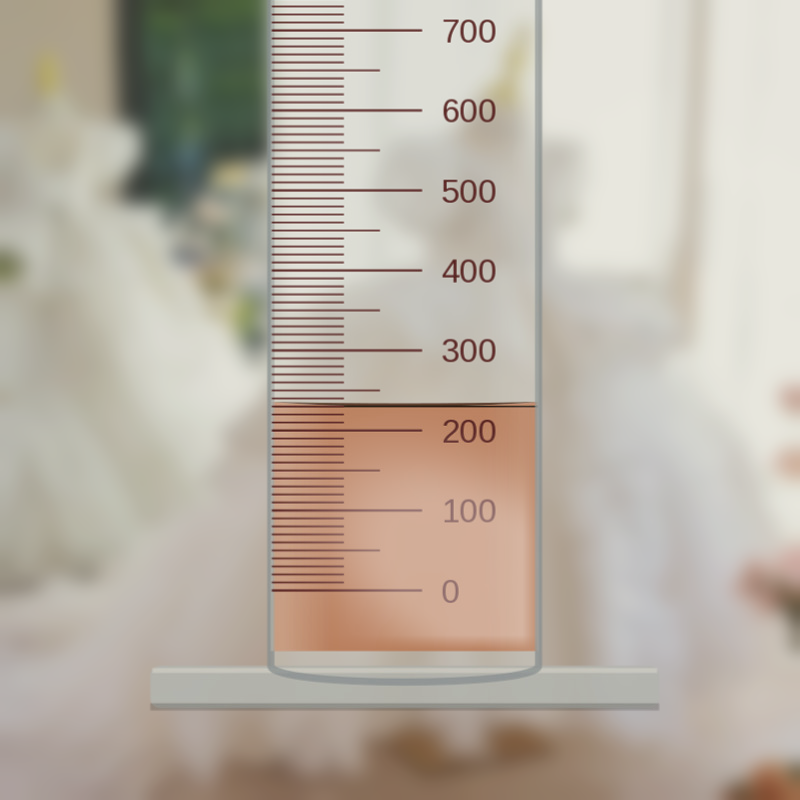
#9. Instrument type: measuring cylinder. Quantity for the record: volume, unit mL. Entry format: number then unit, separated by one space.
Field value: 230 mL
